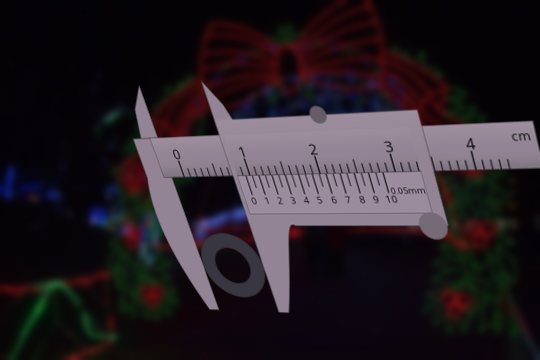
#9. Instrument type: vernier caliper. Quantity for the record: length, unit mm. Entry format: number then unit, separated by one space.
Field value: 9.4 mm
